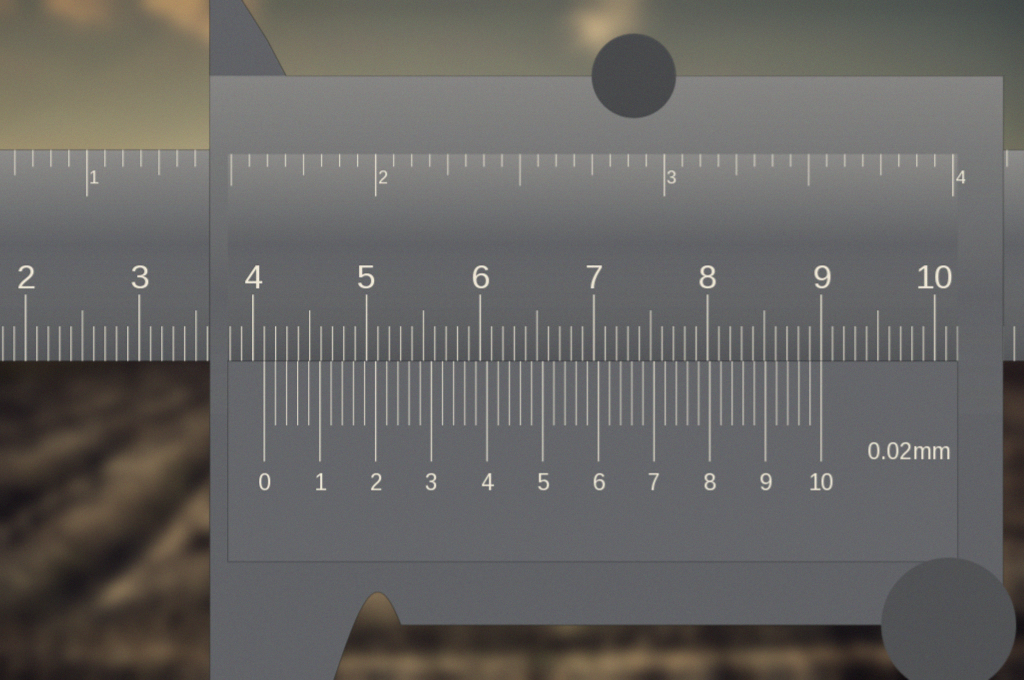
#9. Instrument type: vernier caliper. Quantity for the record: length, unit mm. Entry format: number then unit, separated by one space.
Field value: 41.0 mm
